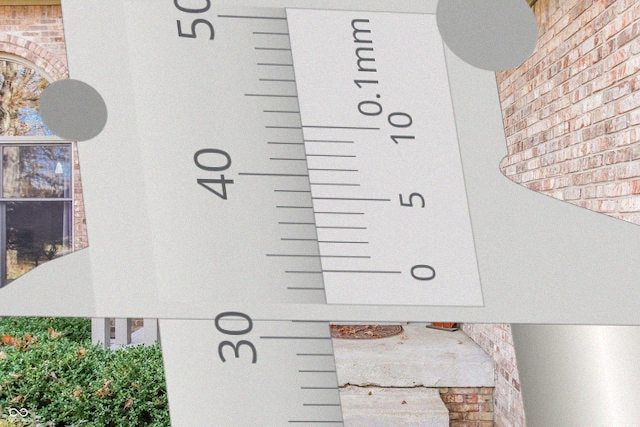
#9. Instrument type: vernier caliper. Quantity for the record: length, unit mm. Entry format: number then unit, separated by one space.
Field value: 34.1 mm
